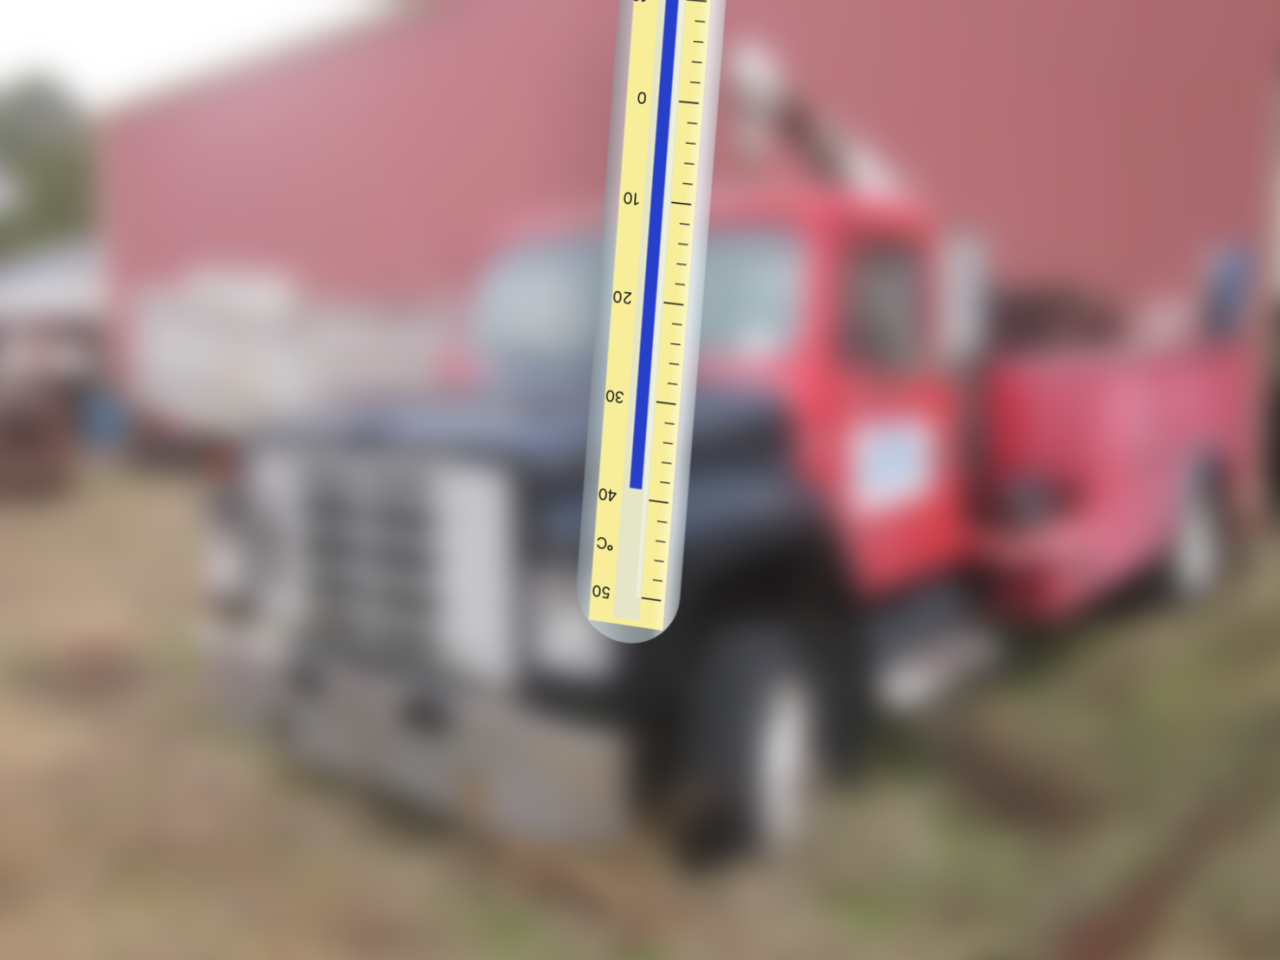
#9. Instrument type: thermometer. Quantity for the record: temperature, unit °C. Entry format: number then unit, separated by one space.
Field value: 39 °C
